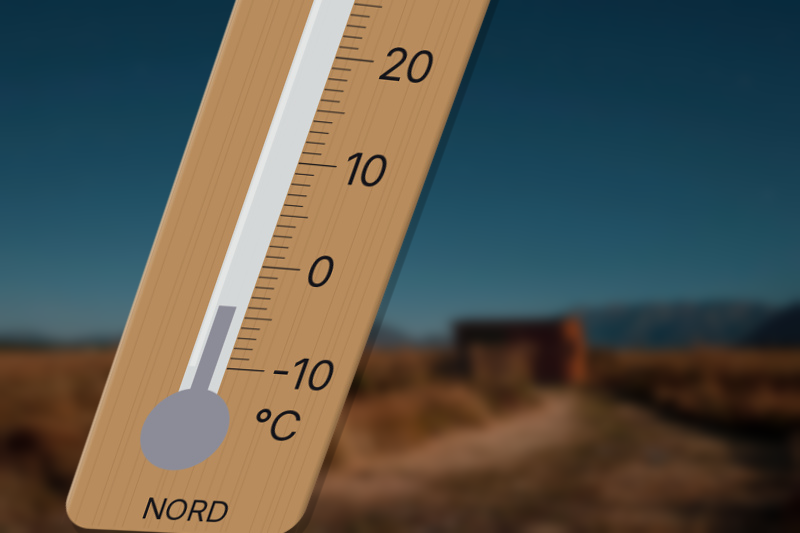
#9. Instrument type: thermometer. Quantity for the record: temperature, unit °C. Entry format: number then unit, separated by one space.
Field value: -4 °C
